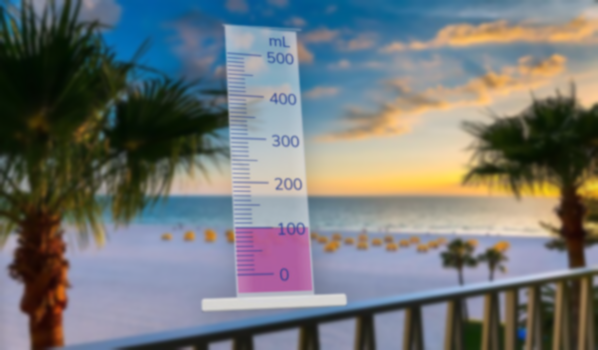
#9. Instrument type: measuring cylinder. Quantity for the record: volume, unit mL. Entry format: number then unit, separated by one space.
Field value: 100 mL
